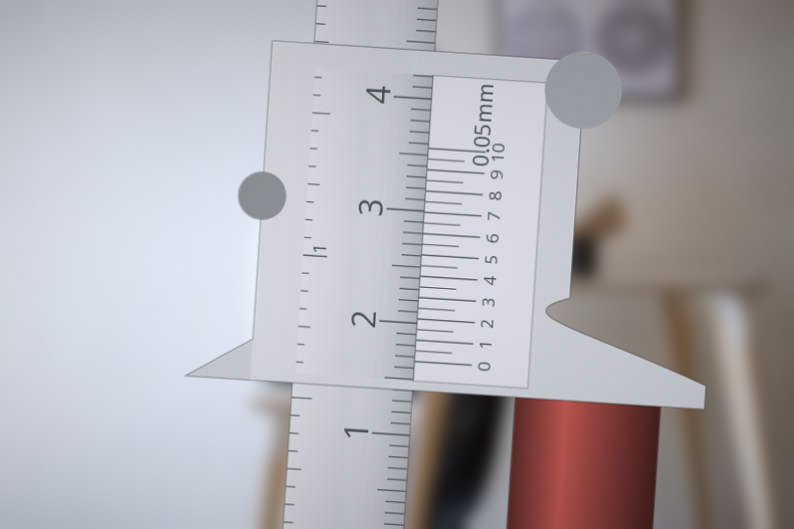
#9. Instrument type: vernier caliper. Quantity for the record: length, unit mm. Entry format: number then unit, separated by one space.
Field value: 16.6 mm
